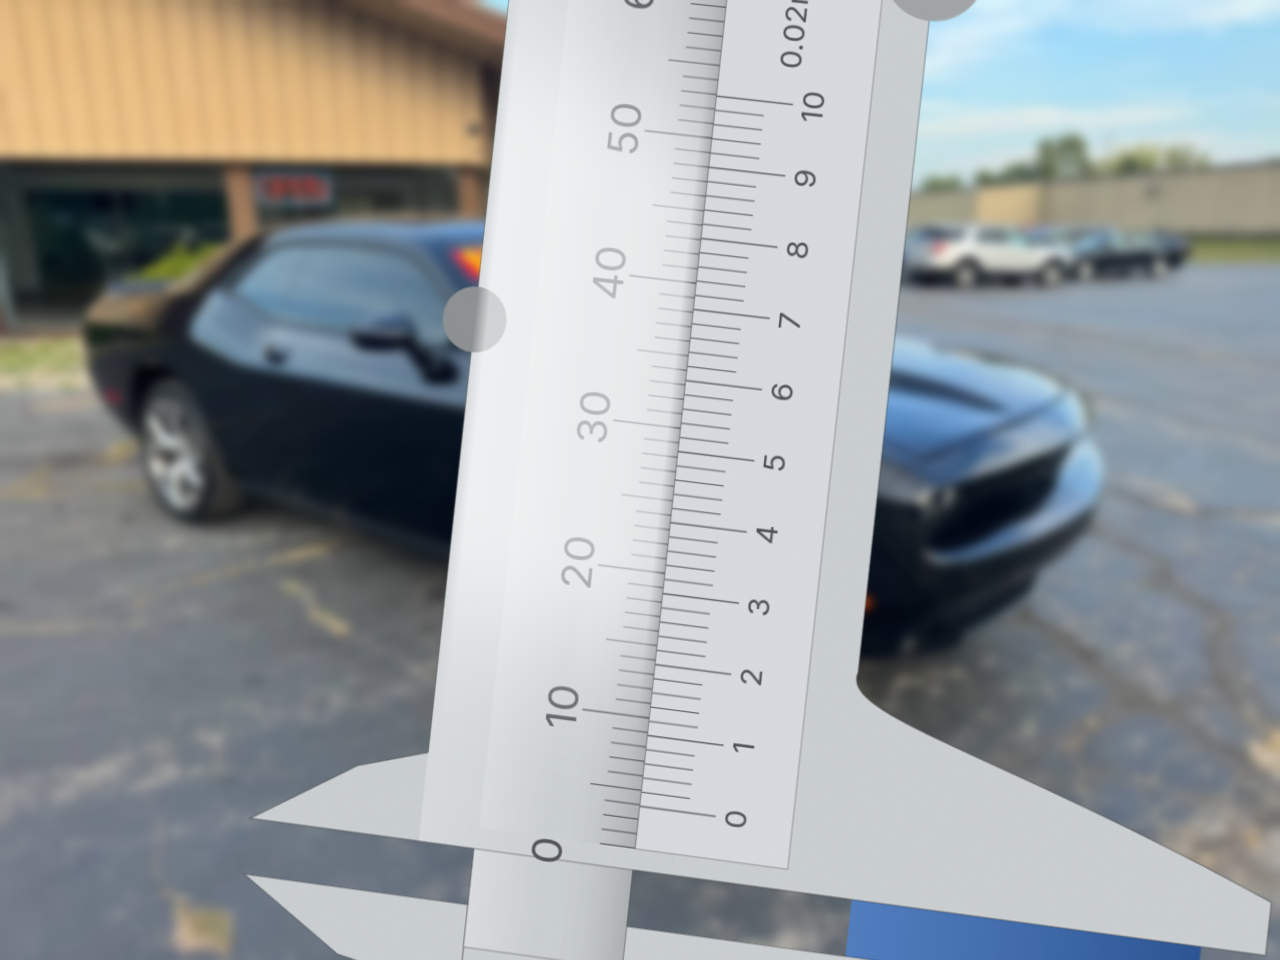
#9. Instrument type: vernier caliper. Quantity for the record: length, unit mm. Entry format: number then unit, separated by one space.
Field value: 3.9 mm
